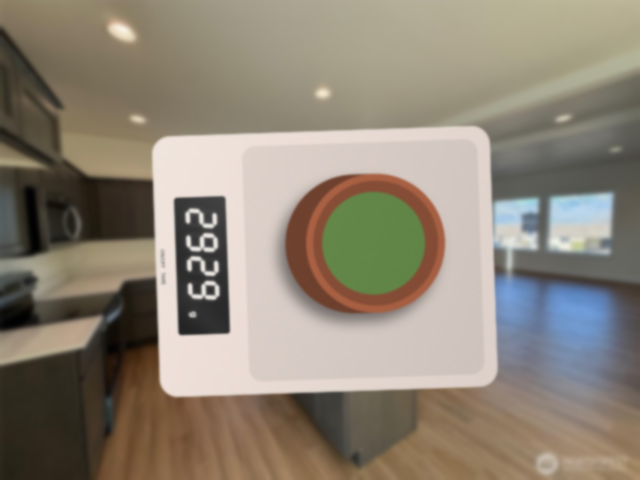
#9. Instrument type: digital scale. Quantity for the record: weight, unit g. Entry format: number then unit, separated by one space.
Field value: 2929 g
